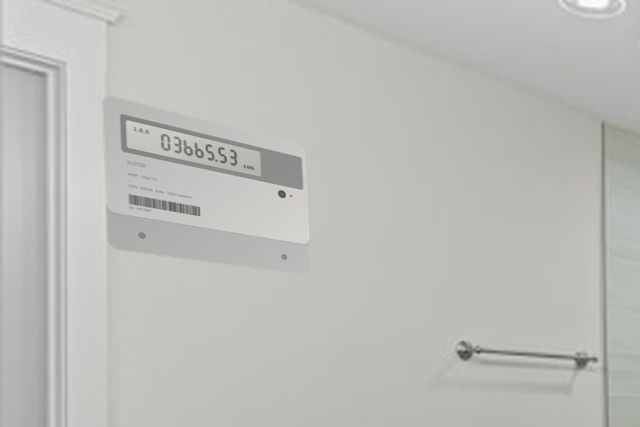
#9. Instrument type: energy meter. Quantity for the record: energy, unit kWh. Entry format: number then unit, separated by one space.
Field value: 3665.53 kWh
